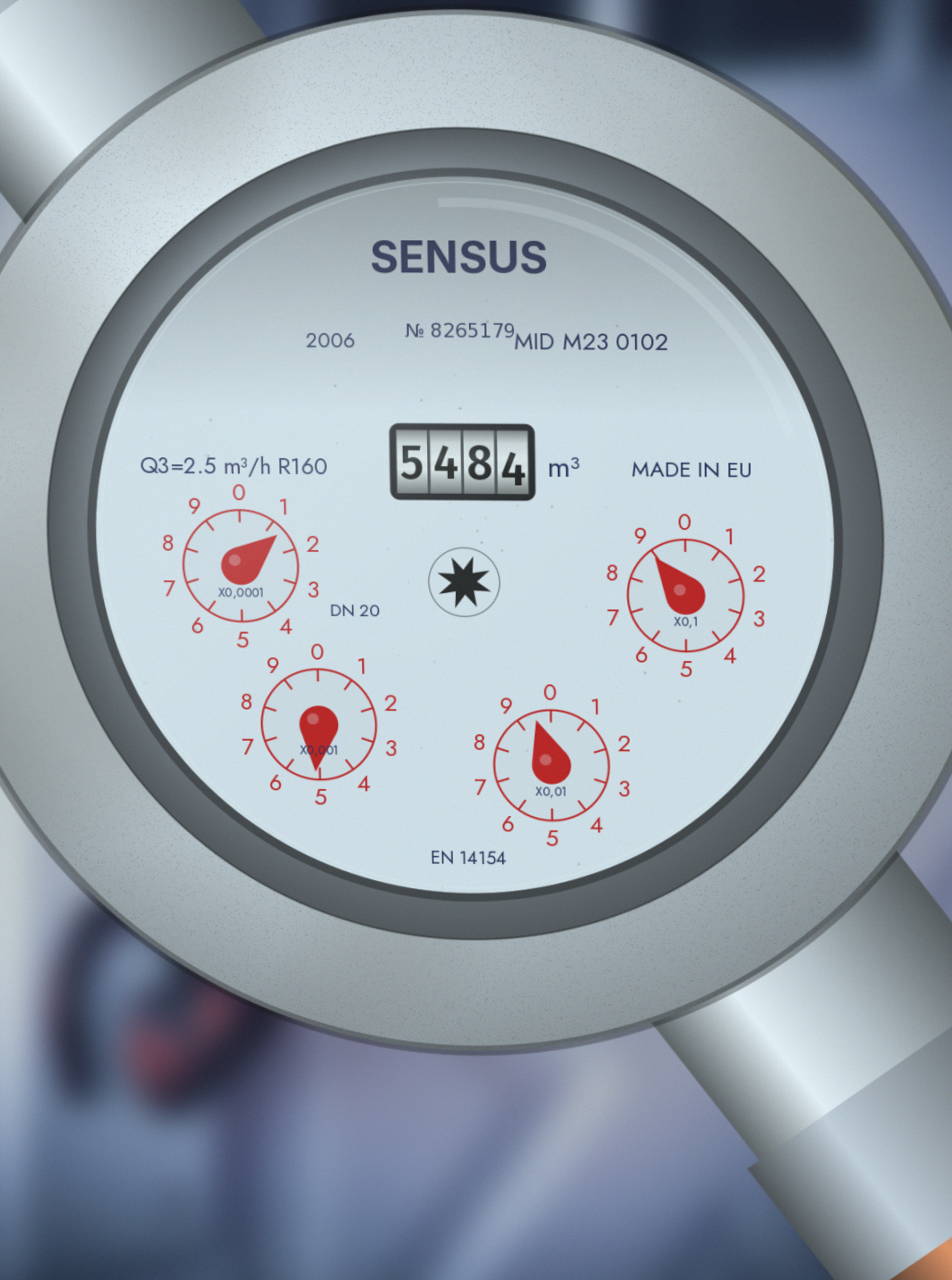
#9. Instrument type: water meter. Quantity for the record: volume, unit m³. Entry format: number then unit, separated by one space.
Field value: 5483.8951 m³
